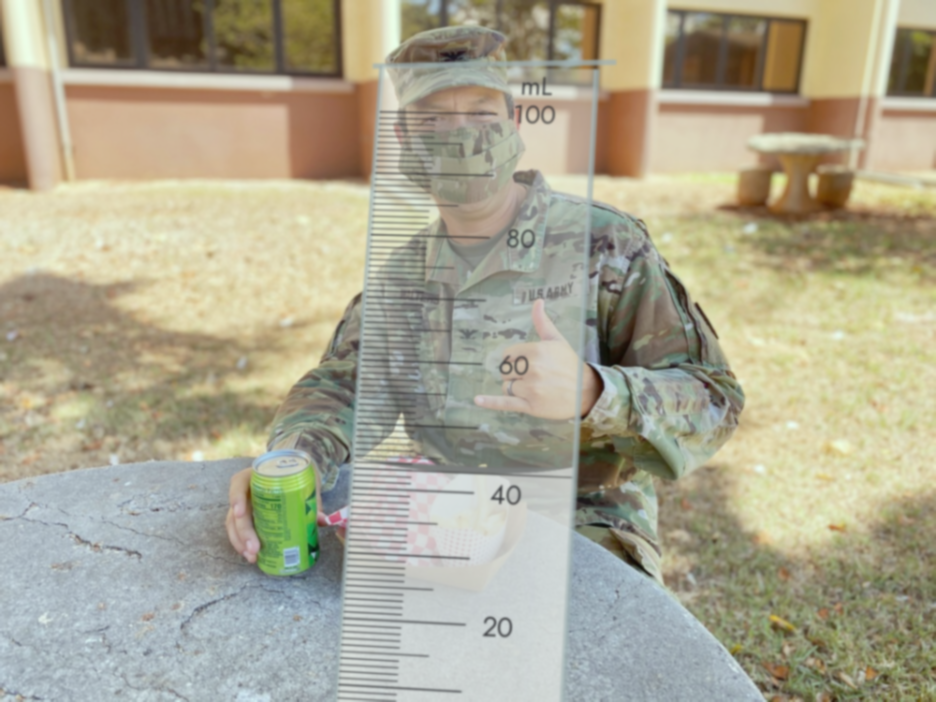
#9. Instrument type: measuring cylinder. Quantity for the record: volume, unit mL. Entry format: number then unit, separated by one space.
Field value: 43 mL
